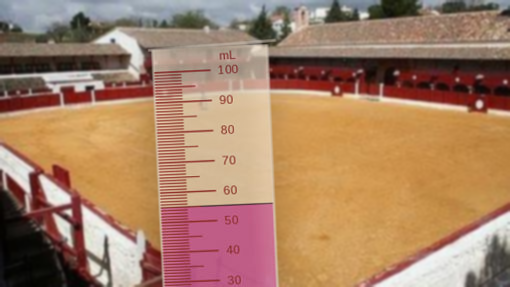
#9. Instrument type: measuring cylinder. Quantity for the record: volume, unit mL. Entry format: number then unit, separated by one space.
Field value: 55 mL
